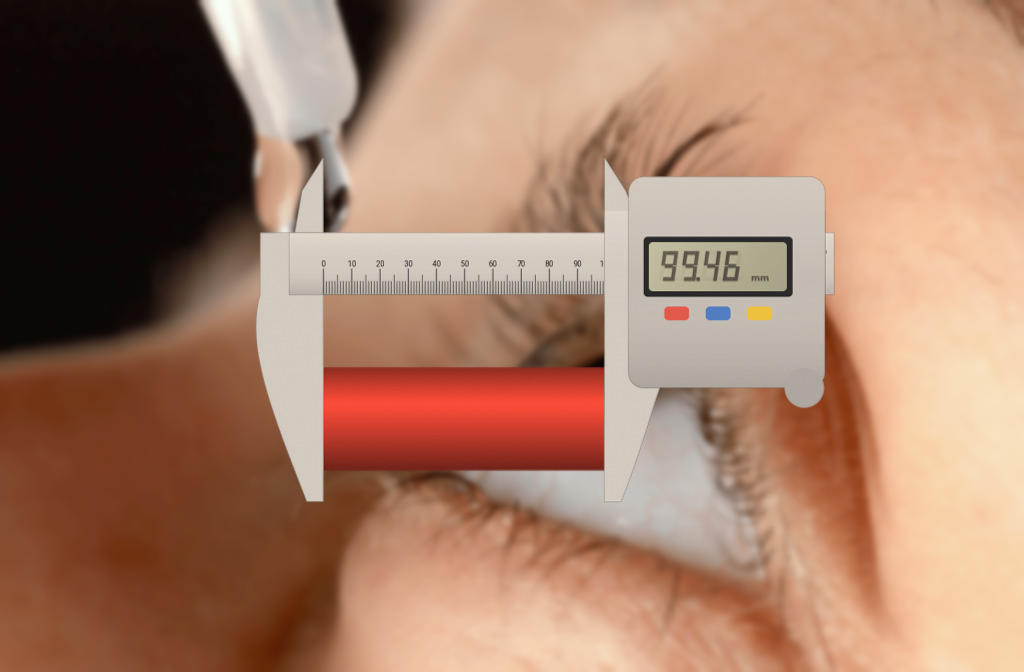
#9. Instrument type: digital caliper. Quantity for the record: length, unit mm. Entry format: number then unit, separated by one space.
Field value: 99.46 mm
